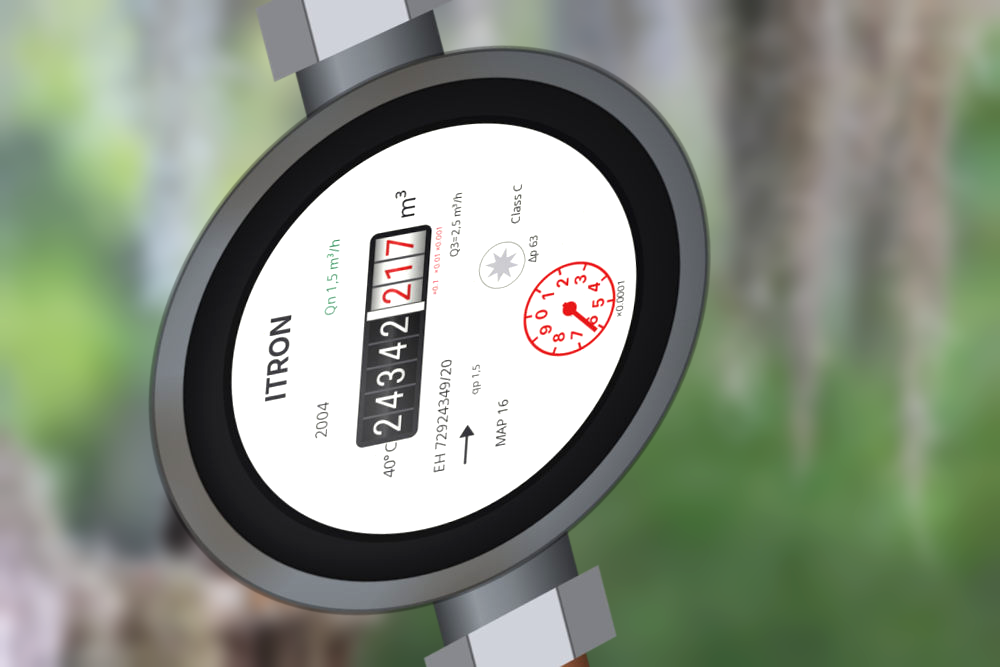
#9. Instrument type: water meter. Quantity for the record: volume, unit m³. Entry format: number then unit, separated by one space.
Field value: 24342.2176 m³
